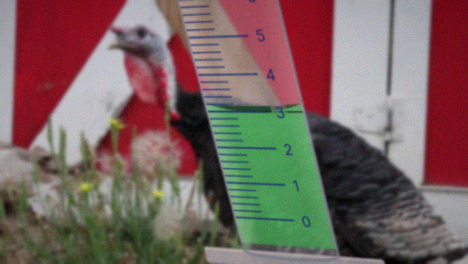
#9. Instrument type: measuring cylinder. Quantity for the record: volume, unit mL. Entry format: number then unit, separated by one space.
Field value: 3 mL
